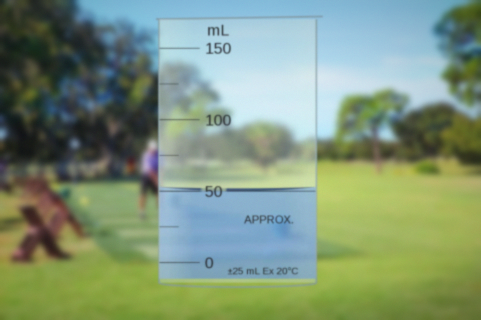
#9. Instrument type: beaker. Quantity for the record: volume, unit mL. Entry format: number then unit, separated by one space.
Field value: 50 mL
